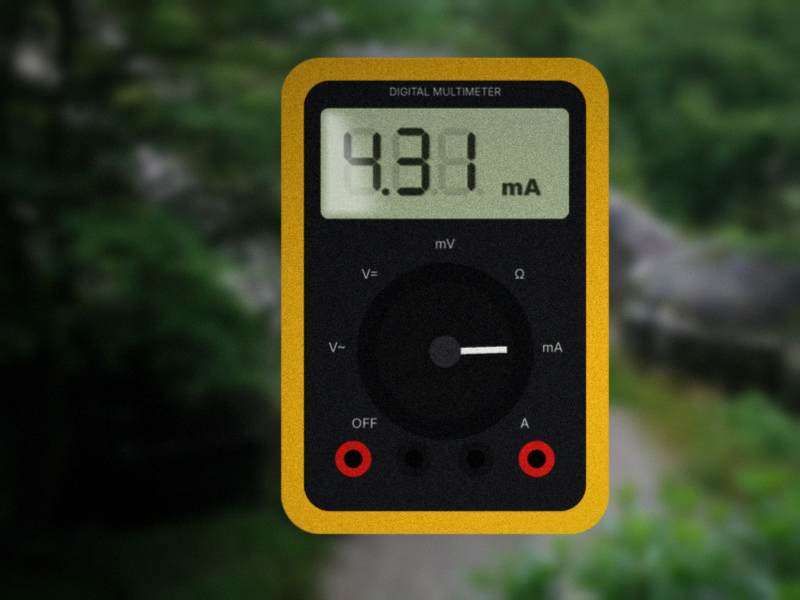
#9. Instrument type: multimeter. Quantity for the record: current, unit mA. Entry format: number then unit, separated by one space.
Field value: 4.31 mA
